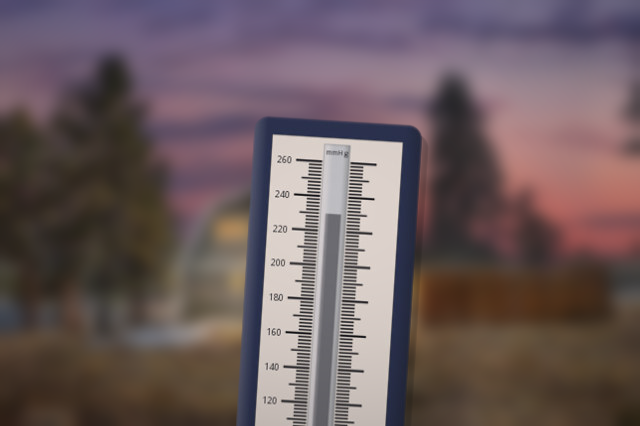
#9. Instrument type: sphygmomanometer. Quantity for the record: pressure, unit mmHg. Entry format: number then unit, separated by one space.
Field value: 230 mmHg
